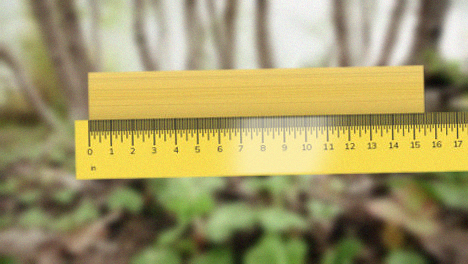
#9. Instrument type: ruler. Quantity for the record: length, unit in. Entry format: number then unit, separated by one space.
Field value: 15.5 in
